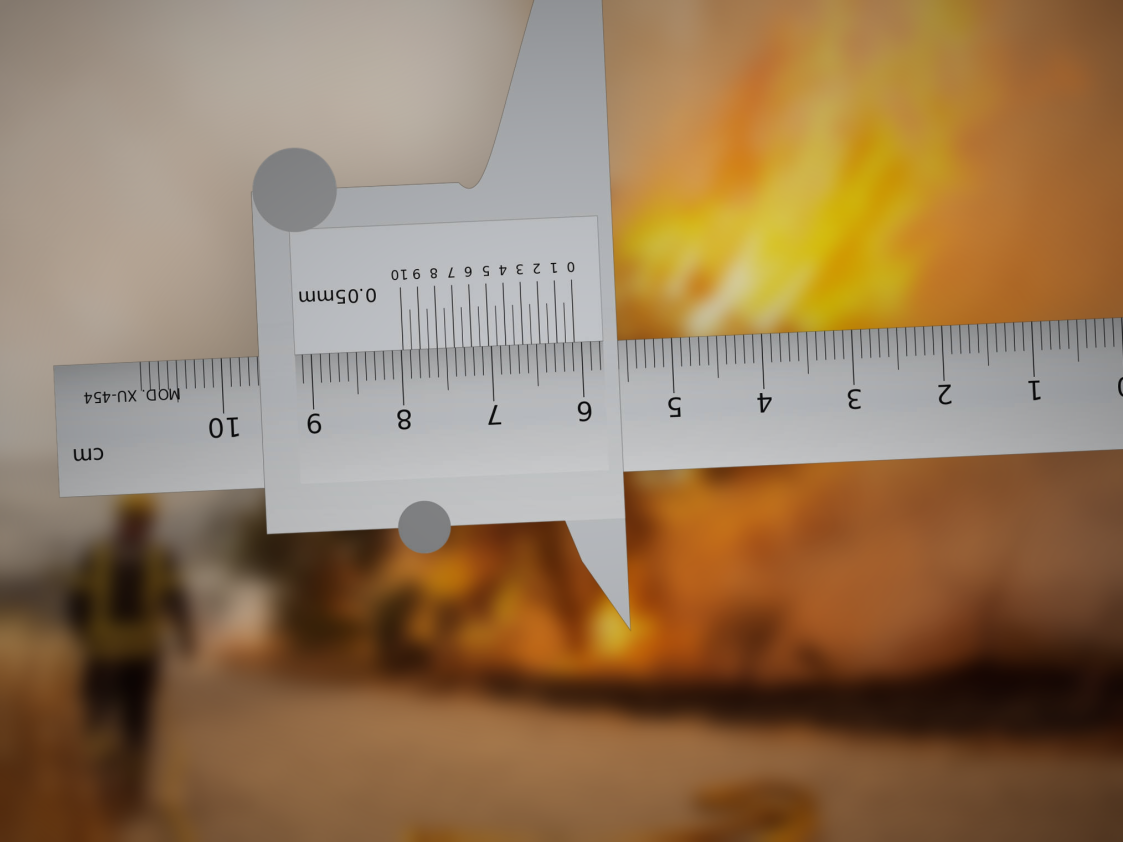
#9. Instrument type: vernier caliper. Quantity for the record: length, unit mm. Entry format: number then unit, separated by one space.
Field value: 60.8 mm
